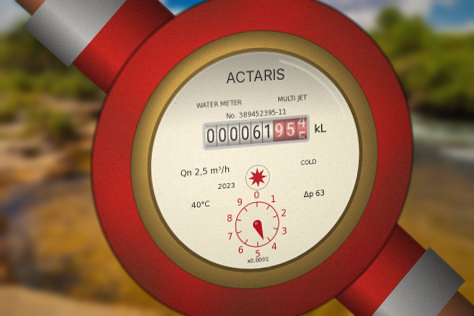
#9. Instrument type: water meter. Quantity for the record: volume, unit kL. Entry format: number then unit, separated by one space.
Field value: 61.9544 kL
